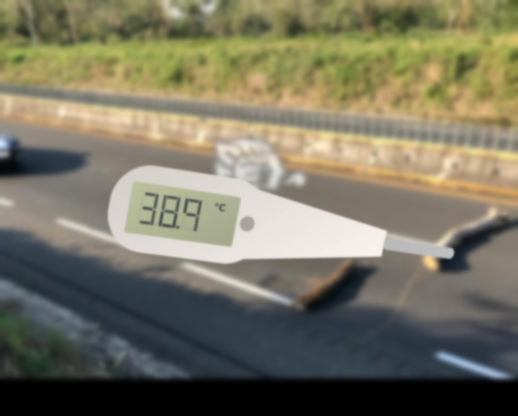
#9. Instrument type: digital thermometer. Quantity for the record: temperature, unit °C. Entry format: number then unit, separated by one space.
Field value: 38.9 °C
